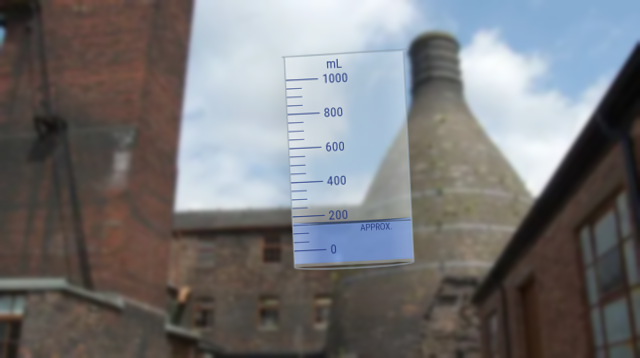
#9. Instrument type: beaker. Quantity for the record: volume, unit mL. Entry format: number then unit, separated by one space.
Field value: 150 mL
